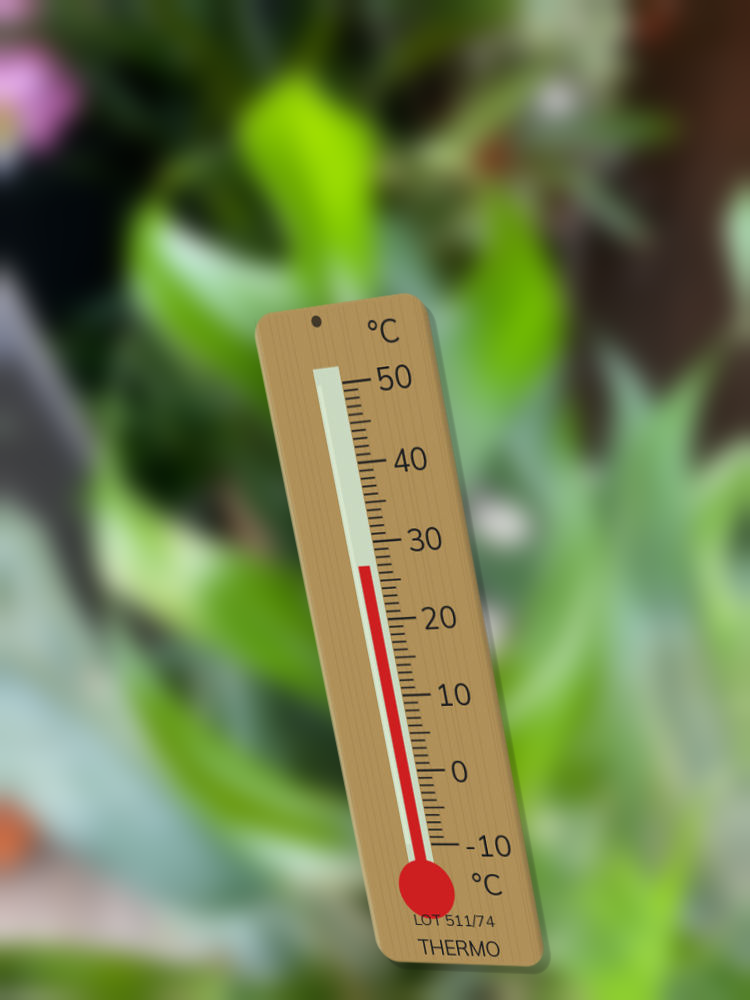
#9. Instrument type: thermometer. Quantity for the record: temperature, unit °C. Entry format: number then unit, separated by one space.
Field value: 27 °C
